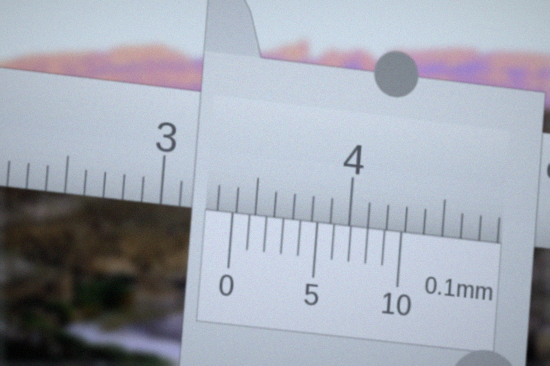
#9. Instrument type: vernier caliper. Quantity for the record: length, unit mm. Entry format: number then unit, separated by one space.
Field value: 33.8 mm
